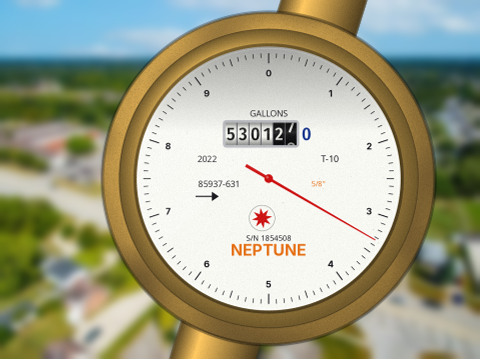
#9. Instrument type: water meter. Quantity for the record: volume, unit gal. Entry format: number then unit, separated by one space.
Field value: 5301273.3 gal
